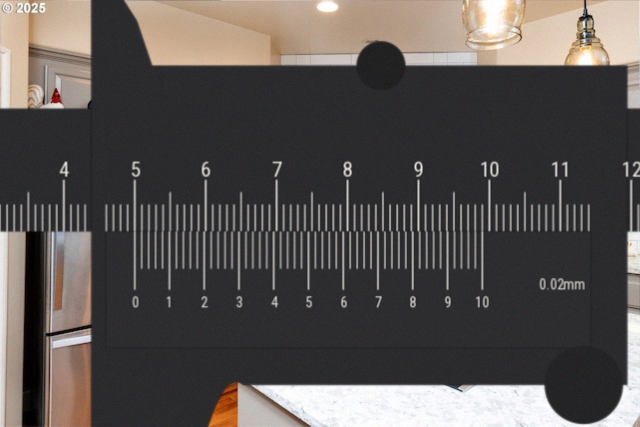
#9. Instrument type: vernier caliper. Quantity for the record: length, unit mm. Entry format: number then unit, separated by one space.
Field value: 50.0 mm
